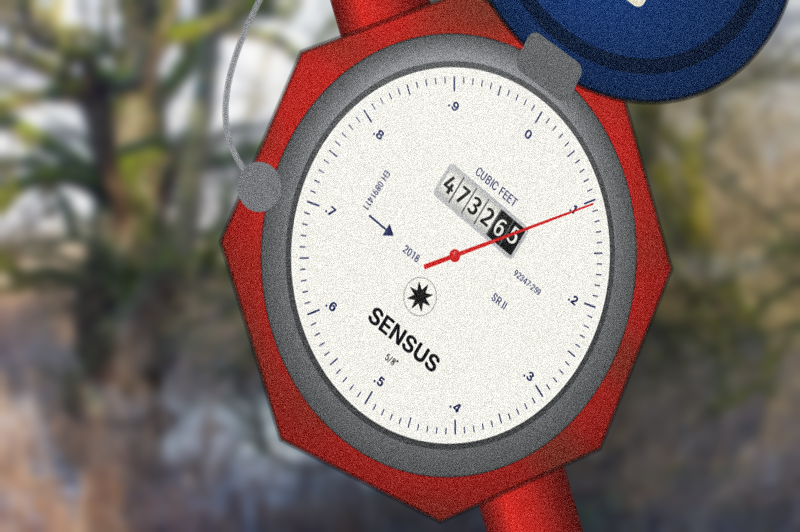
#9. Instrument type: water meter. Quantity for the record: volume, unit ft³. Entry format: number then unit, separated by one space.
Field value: 473265.10 ft³
